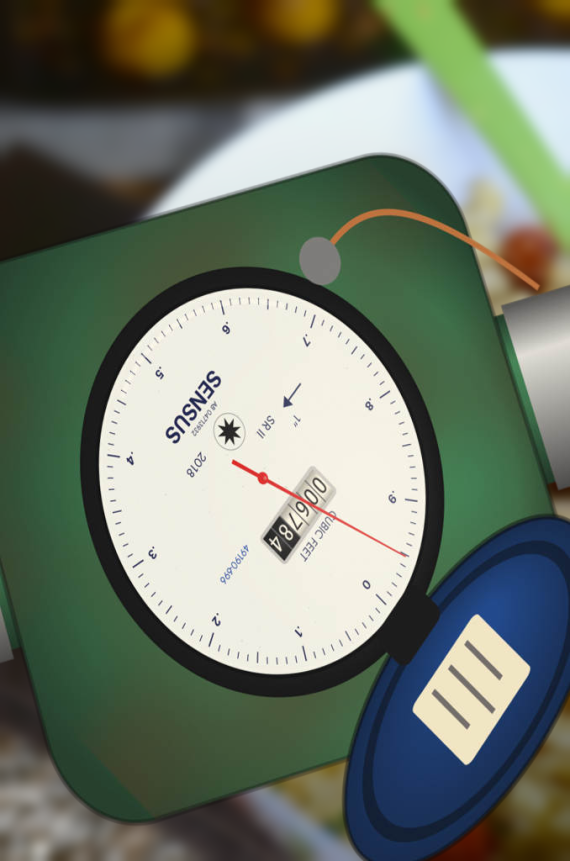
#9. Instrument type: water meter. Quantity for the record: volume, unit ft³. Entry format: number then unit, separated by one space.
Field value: 6783.95 ft³
